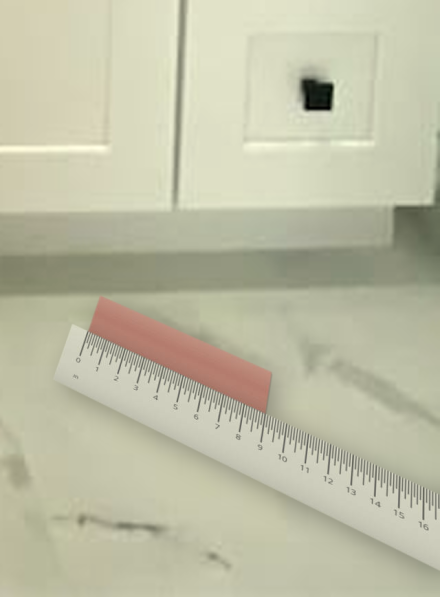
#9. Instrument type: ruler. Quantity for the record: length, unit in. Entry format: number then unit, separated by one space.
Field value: 9 in
